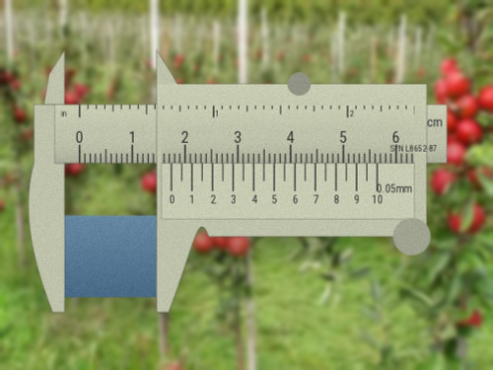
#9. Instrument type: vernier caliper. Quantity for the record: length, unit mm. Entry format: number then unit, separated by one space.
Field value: 17.4 mm
